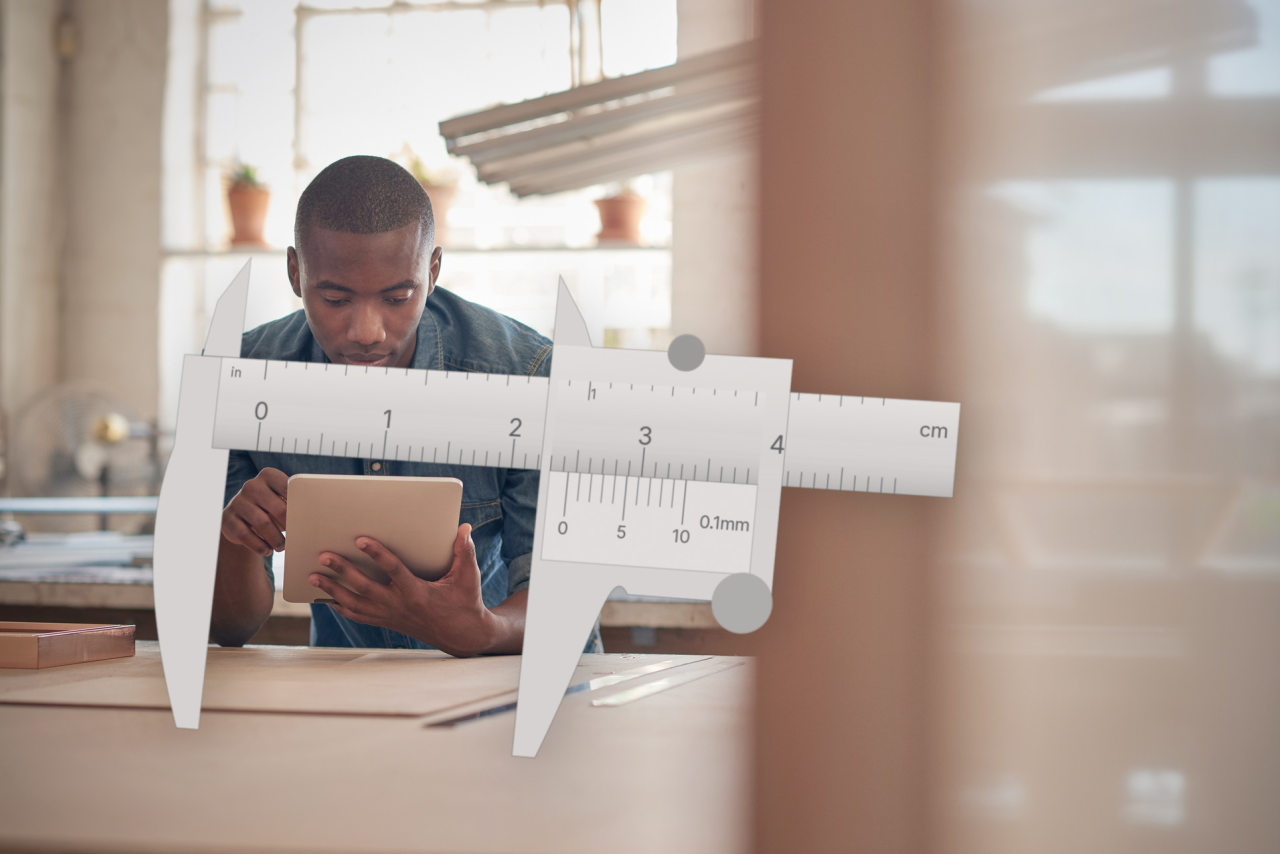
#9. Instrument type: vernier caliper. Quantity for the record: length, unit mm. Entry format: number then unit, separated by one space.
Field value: 24.4 mm
